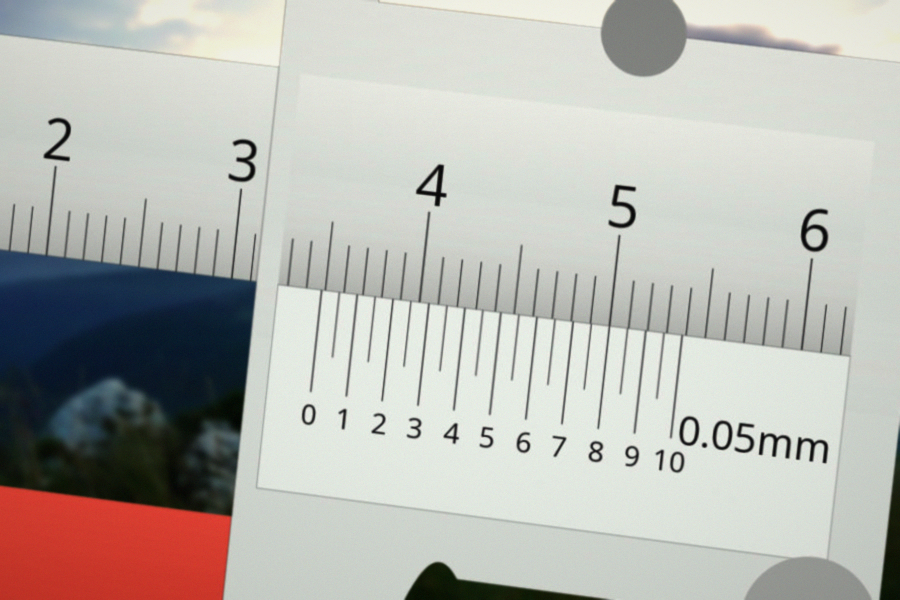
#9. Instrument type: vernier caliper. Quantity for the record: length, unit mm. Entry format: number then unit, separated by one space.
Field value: 34.8 mm
